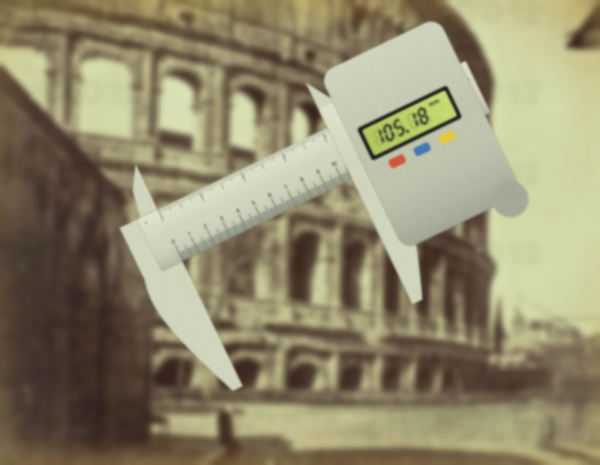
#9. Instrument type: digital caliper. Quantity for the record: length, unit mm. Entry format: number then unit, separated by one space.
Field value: 105.18 mm
